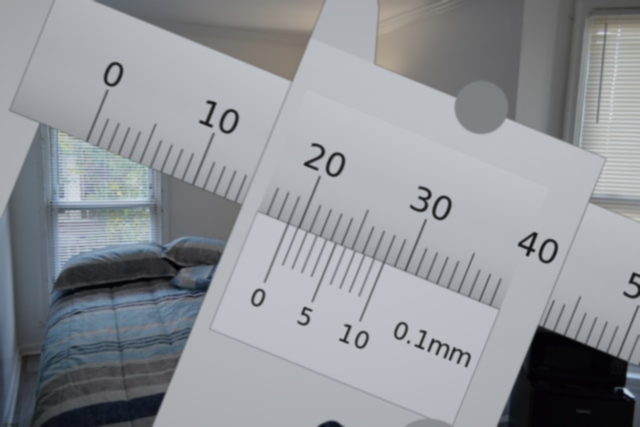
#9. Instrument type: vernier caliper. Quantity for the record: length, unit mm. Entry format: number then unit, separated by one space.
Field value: 19.0 mm
